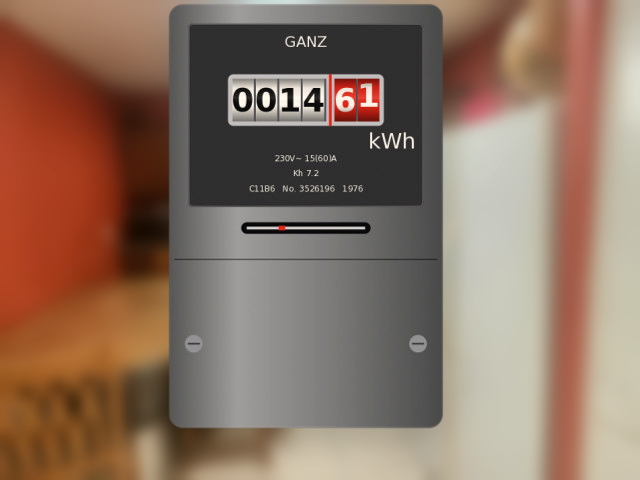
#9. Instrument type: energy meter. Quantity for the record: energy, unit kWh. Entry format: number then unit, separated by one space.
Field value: 14.61 kWh
